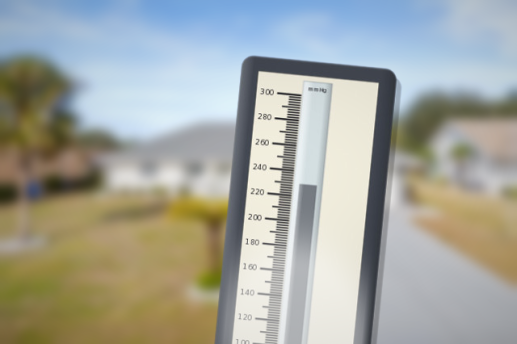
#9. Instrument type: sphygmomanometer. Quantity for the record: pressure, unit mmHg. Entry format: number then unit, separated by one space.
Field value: 230 mmHg
